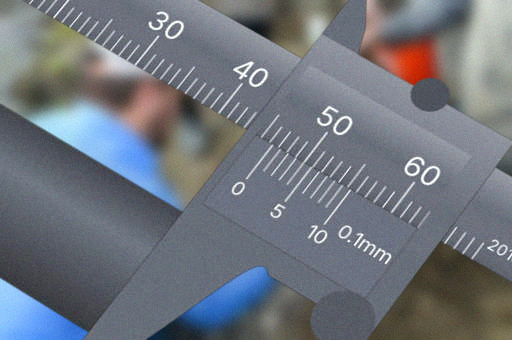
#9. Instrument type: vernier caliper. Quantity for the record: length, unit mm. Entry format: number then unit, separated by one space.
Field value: 46.4 mm
